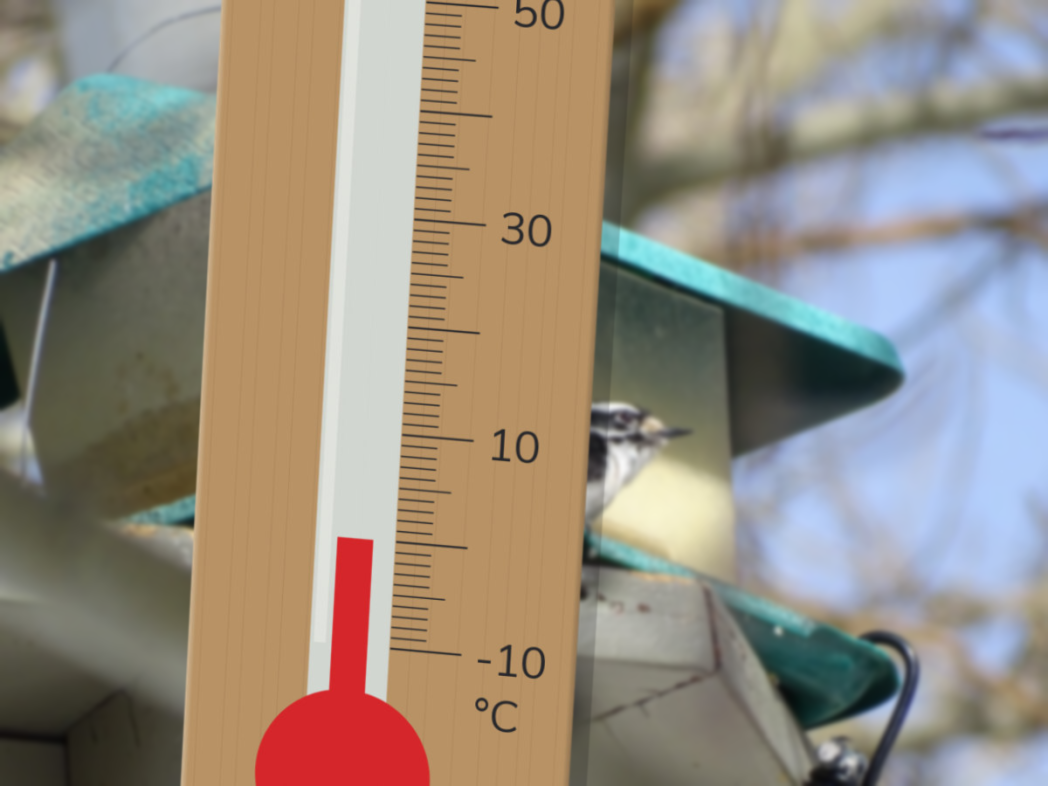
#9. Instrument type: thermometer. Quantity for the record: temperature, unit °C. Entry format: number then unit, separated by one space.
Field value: 0 °C
